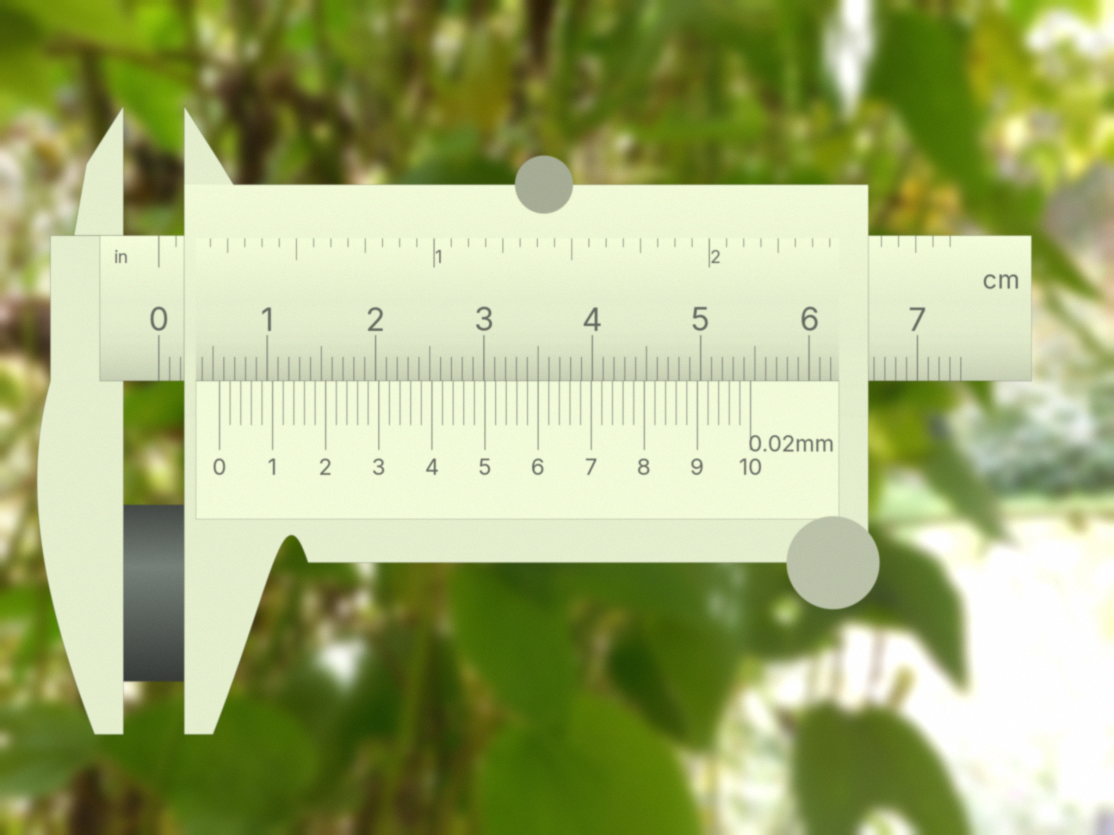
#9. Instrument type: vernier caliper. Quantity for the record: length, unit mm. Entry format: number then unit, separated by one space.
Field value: 5.6 mm
